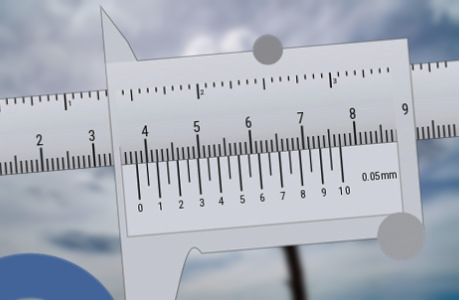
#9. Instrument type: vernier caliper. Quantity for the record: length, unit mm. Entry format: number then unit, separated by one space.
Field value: 38.0 mm
